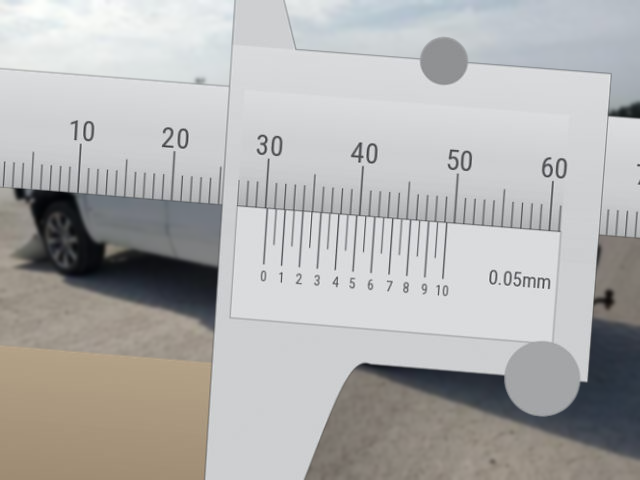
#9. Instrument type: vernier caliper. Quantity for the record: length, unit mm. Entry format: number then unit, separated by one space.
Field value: 30.2 mm
